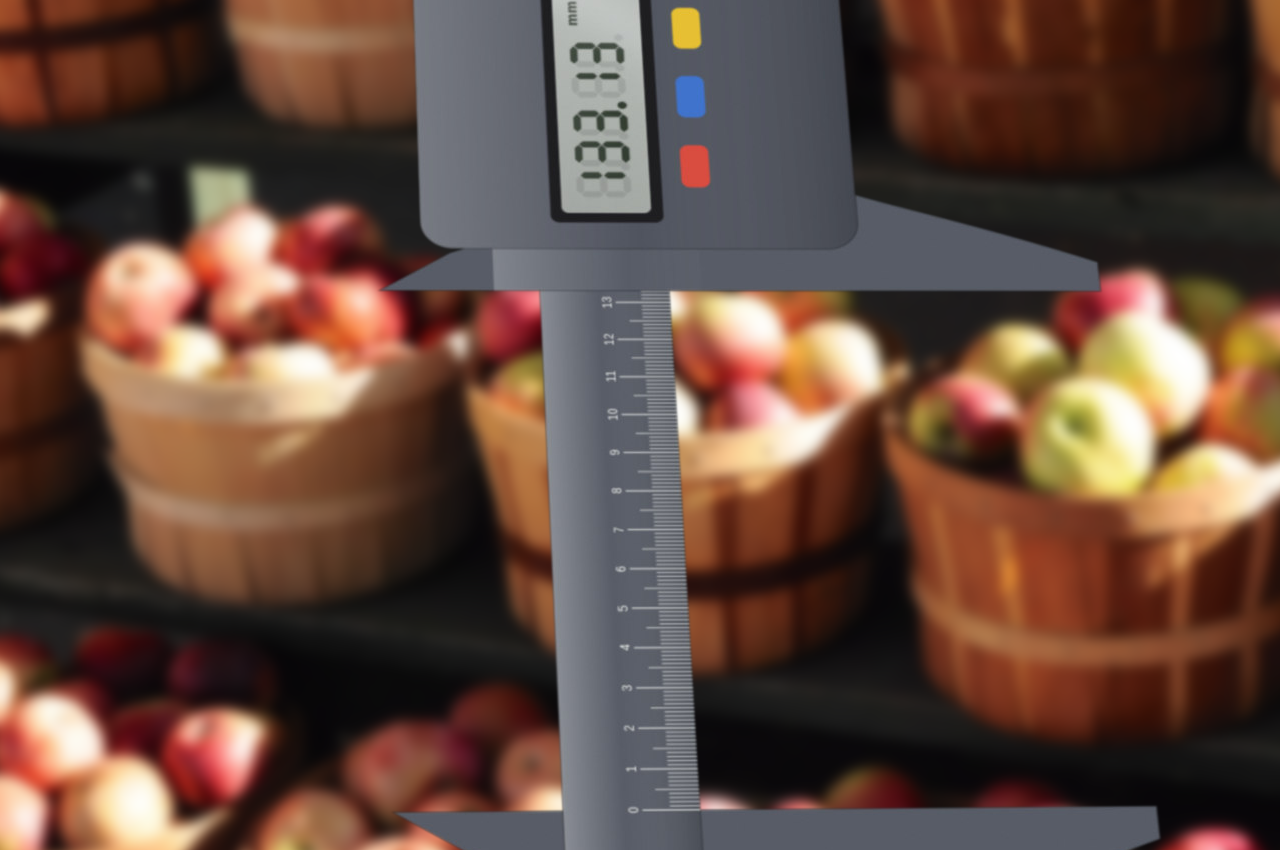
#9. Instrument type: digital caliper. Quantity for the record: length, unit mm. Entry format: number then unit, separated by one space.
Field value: 133.13 mm
